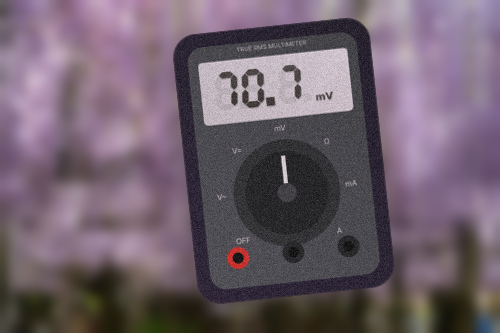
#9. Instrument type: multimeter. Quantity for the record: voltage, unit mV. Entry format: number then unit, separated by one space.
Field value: 70.7 mV
